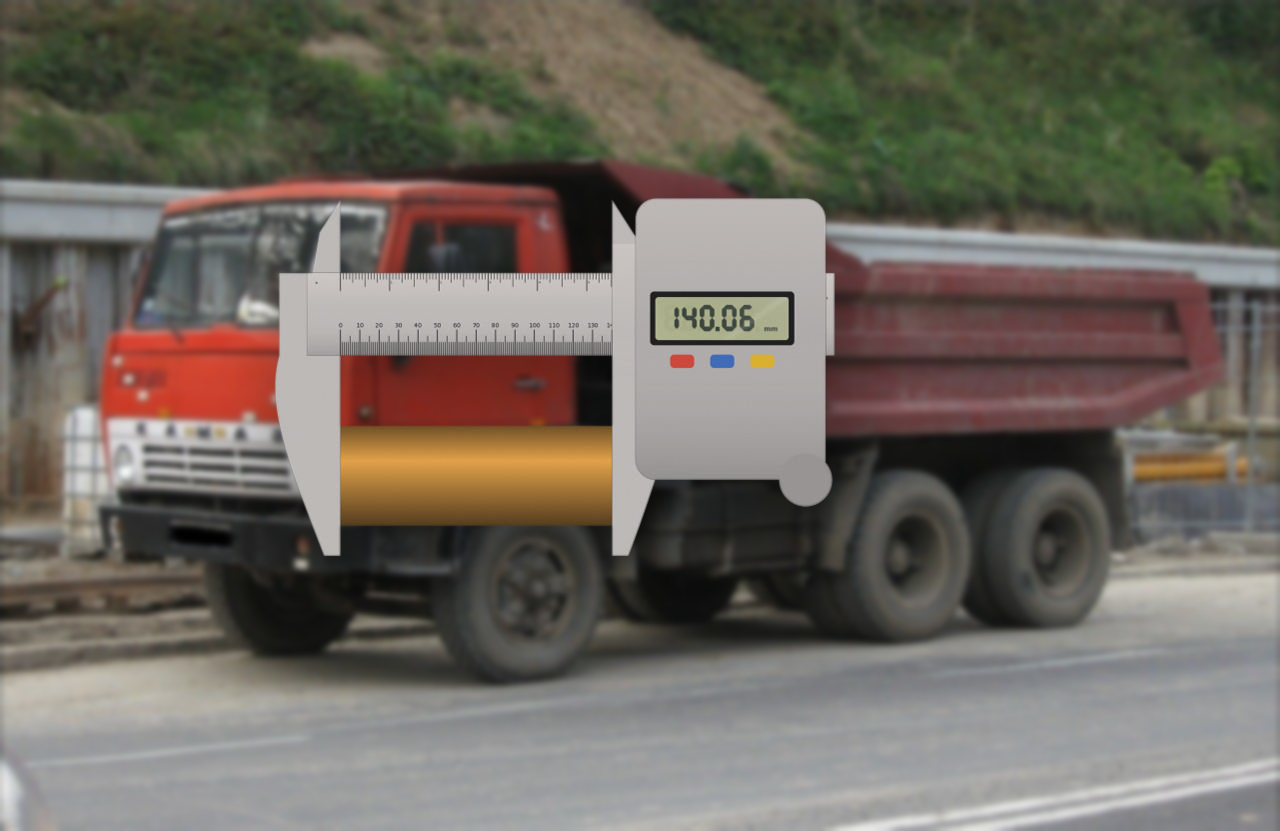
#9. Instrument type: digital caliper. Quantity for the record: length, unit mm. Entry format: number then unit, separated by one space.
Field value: 140.06 mm
